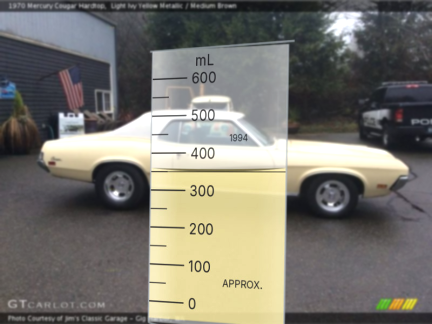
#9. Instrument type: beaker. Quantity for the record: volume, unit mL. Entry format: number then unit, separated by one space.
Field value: 350 mL
